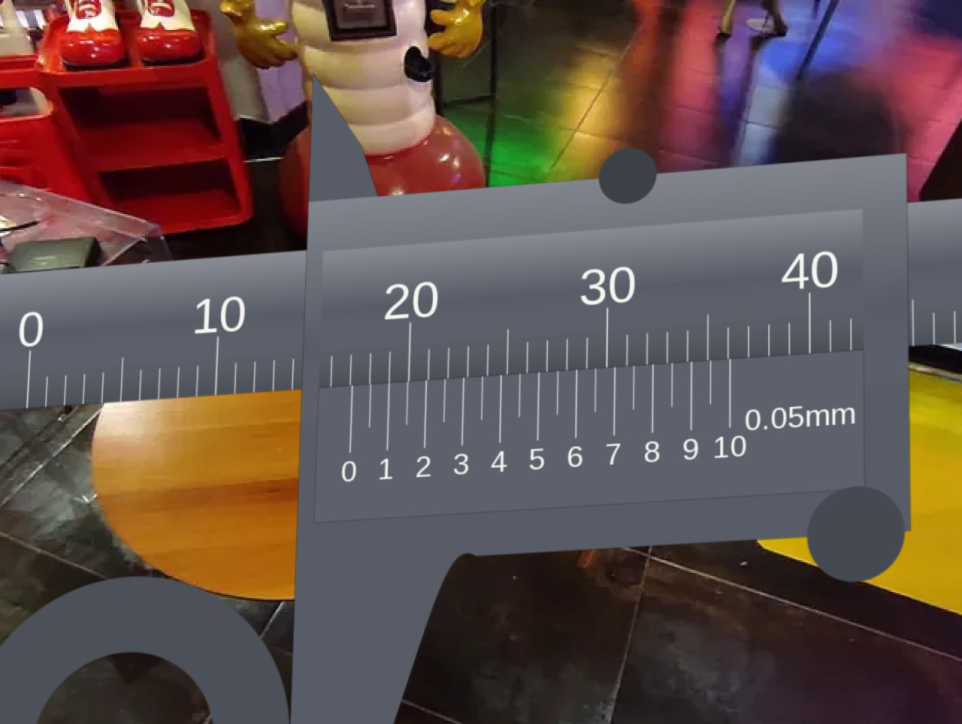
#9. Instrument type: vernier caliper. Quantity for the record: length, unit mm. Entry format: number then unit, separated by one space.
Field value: 17.1 mm
